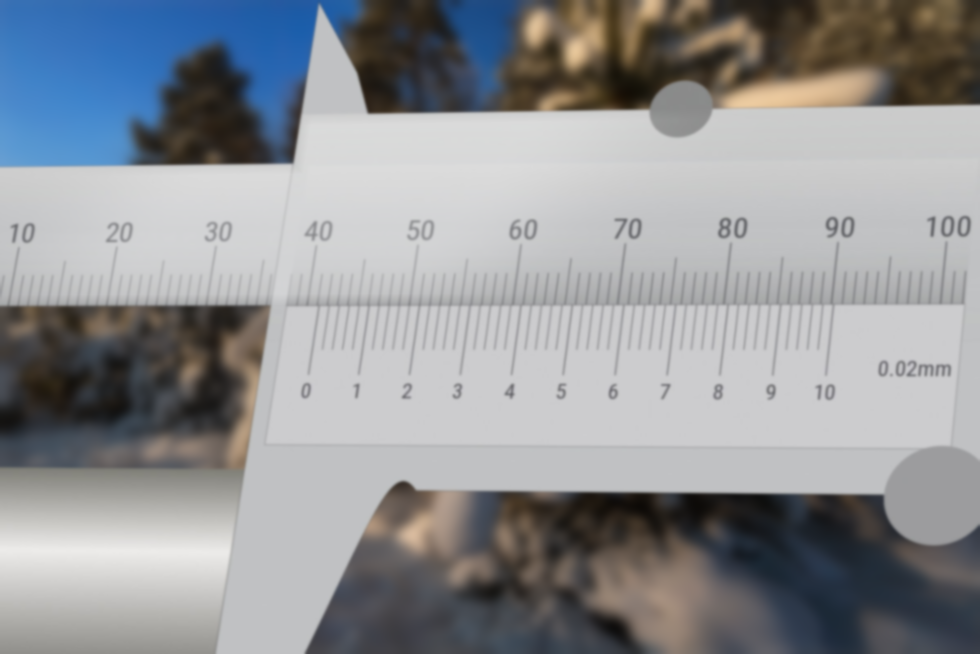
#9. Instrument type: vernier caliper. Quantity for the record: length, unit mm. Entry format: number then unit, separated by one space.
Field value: 41.2 mm
